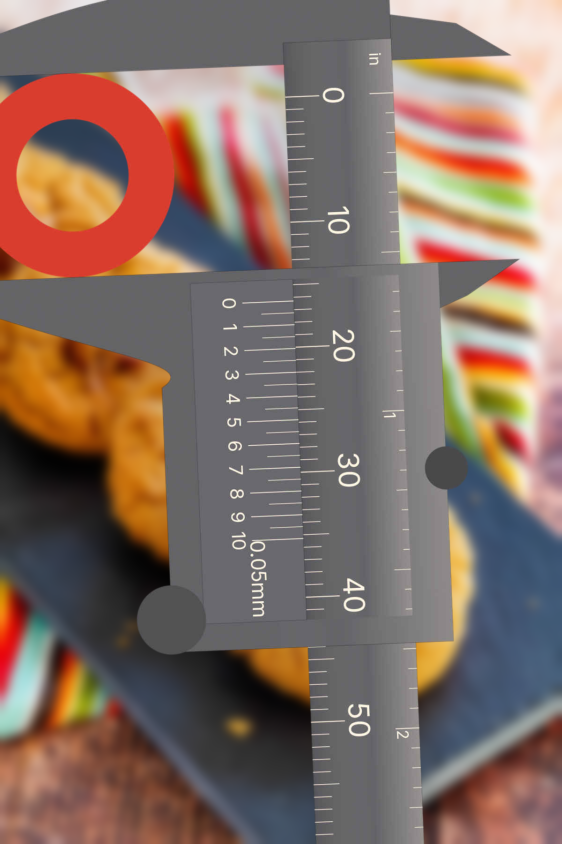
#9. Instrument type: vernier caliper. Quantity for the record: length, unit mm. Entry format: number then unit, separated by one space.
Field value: 16.3 mm
